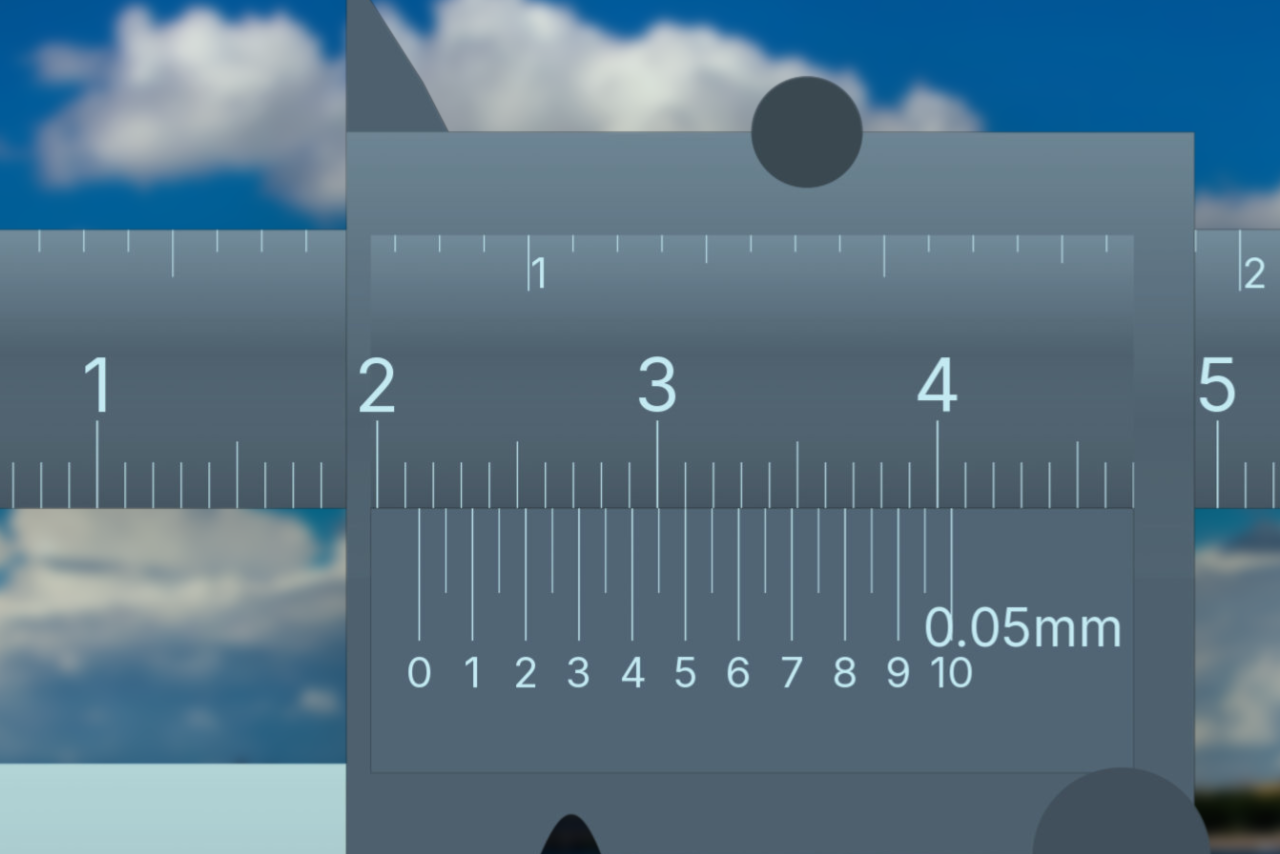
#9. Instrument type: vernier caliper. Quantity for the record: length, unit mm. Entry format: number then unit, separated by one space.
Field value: 21.50 mm
